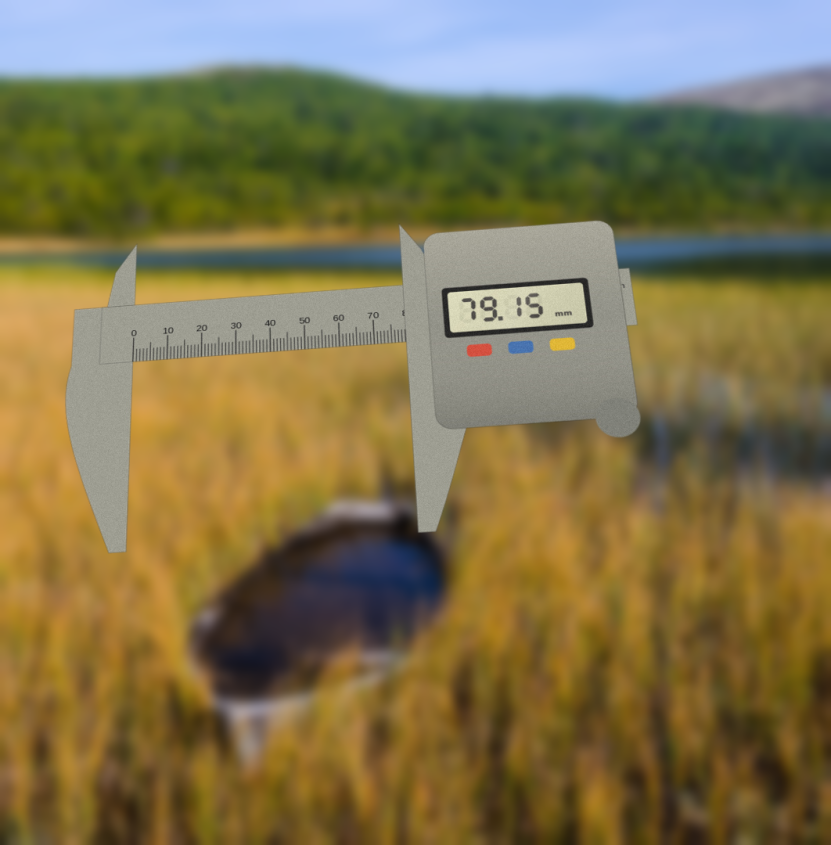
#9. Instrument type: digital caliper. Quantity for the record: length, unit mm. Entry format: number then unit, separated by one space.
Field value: 79.15 mm
